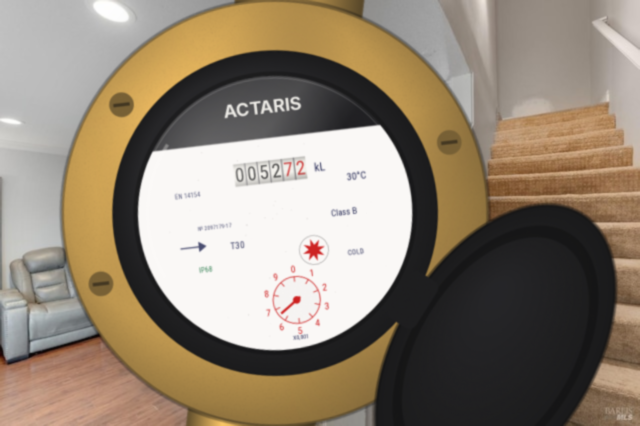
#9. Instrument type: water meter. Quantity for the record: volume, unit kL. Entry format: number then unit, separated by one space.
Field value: 52.726 kL
